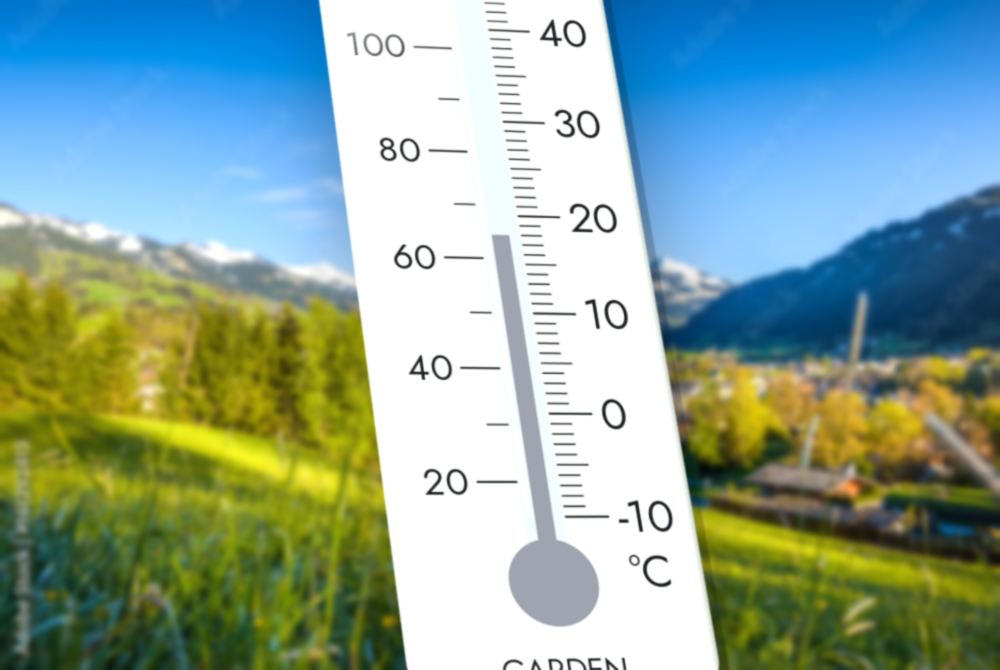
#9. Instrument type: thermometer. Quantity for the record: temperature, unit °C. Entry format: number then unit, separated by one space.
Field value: 18 °C
